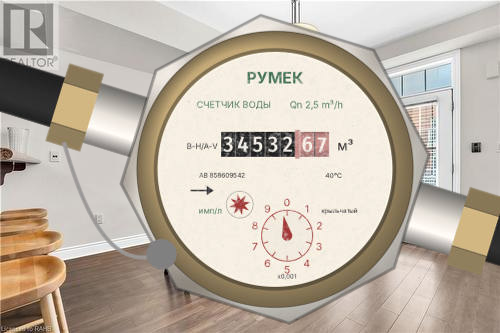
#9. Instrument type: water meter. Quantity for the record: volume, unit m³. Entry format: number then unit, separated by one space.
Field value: 34532.669 m³
